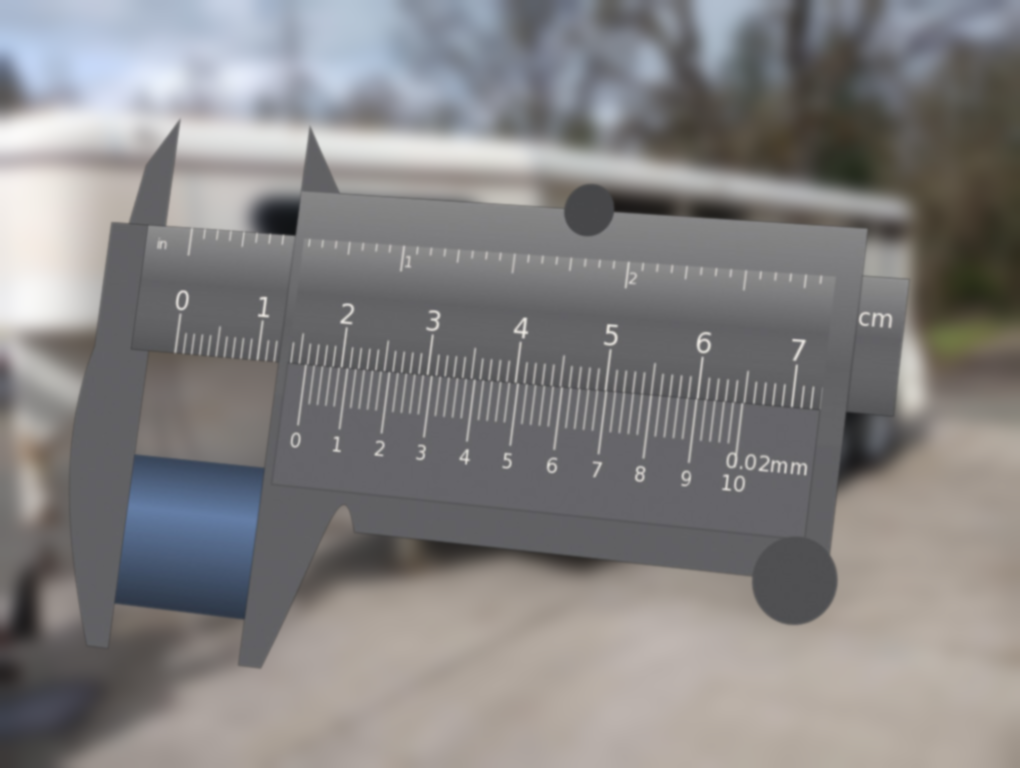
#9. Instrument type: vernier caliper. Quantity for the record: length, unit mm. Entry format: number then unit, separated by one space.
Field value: 15.8 mm
